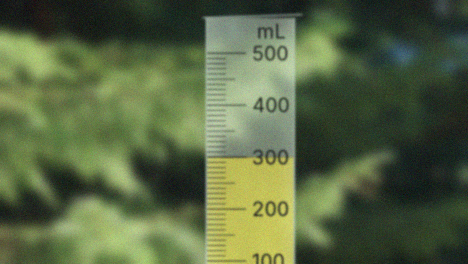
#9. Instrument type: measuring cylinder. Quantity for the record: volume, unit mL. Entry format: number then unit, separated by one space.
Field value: 300 mL
